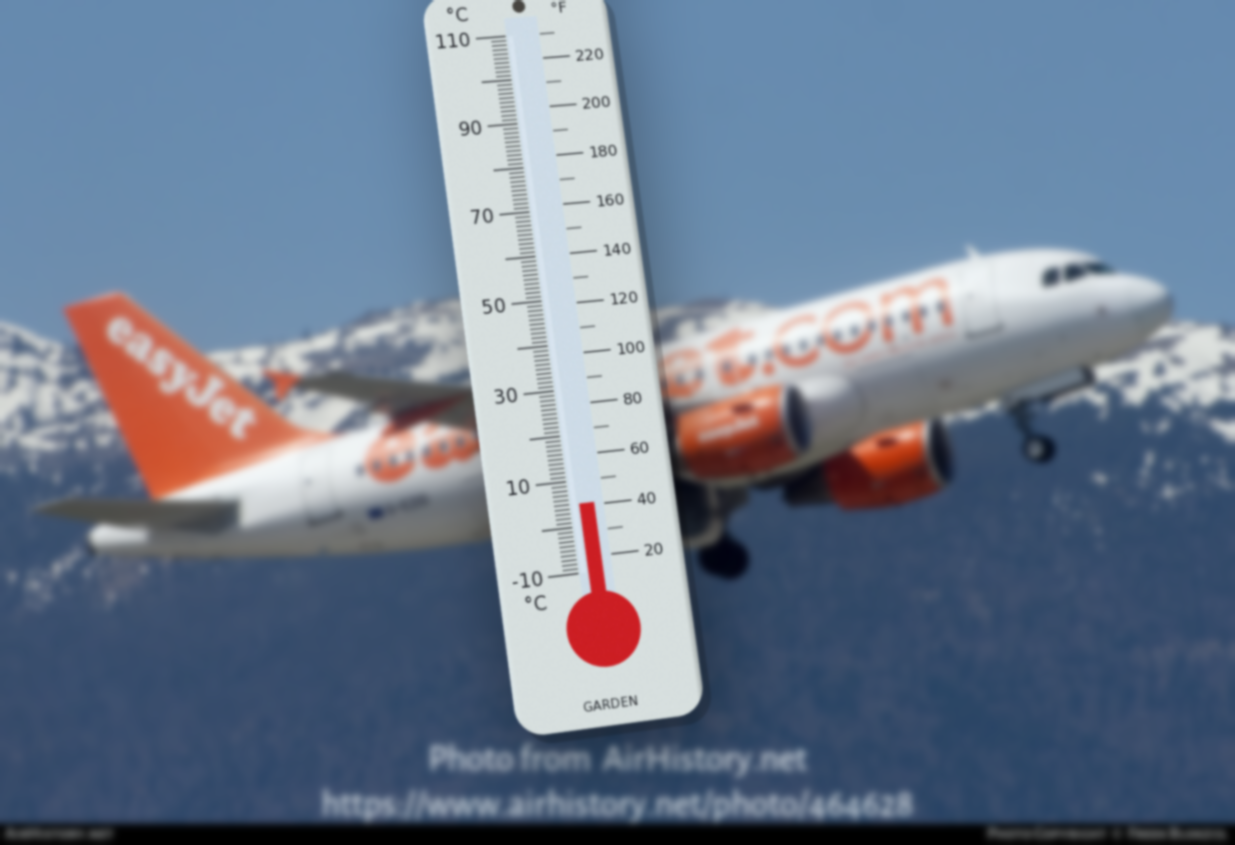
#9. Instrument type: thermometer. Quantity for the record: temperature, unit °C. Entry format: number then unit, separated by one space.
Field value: 5 °C
